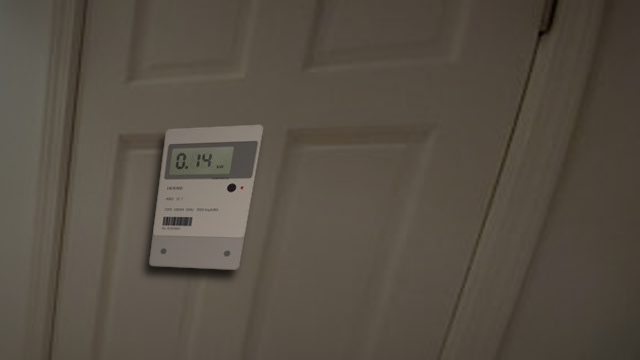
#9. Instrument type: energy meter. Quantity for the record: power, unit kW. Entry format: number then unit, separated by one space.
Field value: 0.14 kW
